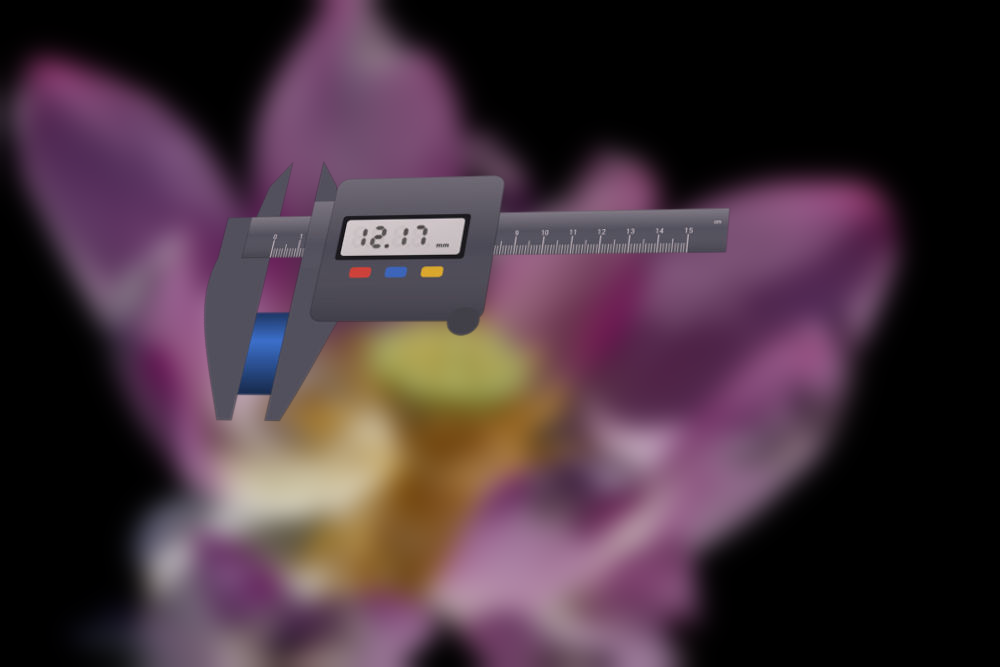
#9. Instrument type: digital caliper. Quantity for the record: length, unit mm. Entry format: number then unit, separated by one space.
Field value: 12.17 mm
